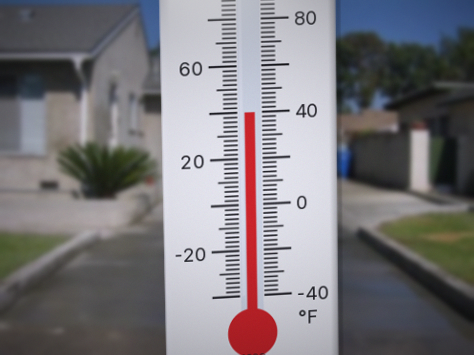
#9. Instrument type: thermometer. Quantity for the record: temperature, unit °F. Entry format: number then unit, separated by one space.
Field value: 40 °F
